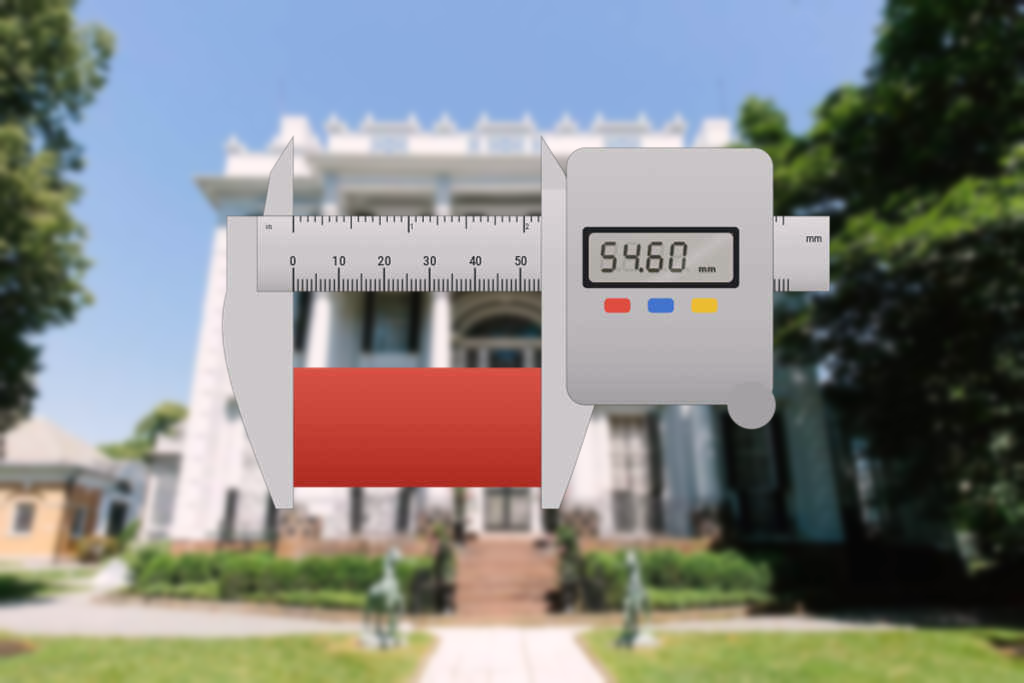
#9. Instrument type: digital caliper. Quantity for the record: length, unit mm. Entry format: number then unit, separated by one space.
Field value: 54.60 mm
